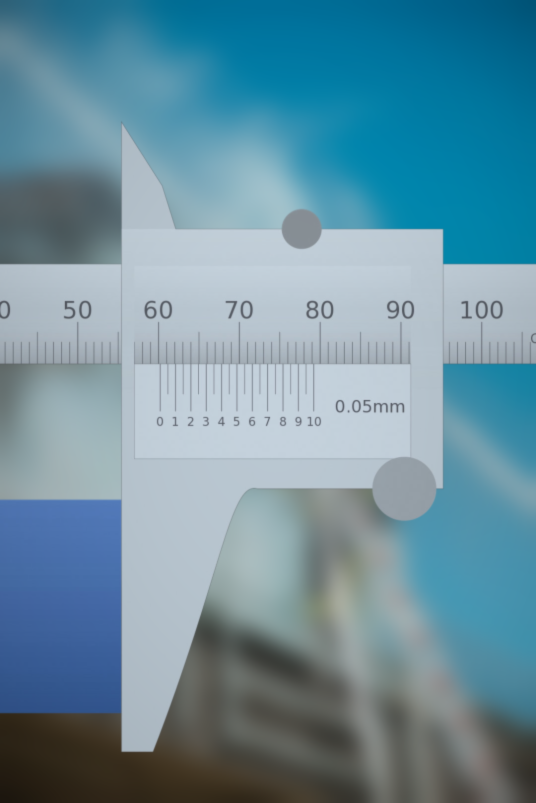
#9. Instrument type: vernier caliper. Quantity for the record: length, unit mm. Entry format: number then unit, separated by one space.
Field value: 60.2 mm
